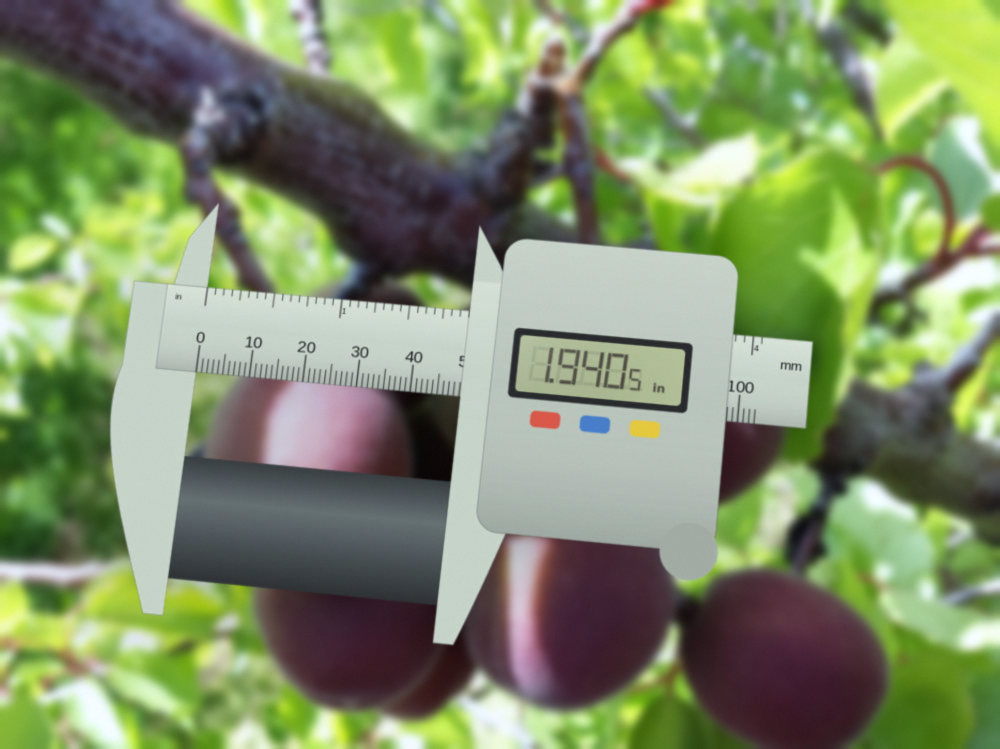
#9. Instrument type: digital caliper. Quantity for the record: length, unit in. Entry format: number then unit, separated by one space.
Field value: 1.9405 in
